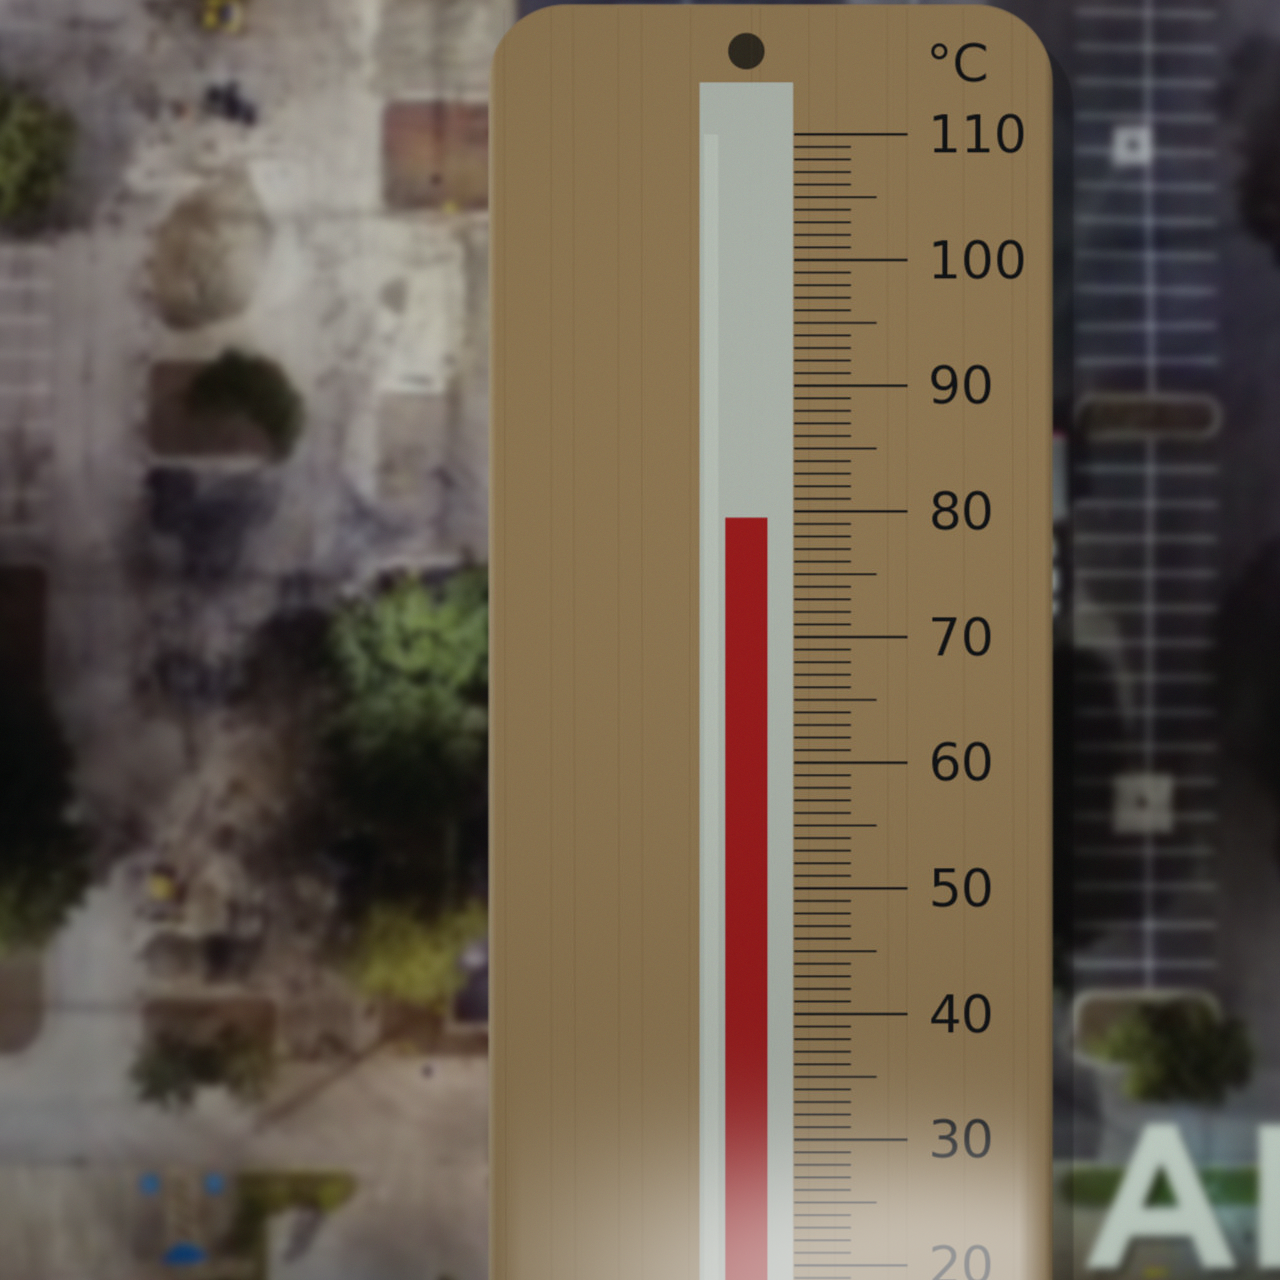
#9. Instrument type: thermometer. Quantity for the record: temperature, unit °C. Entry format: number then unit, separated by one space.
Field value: 79.5 °C
